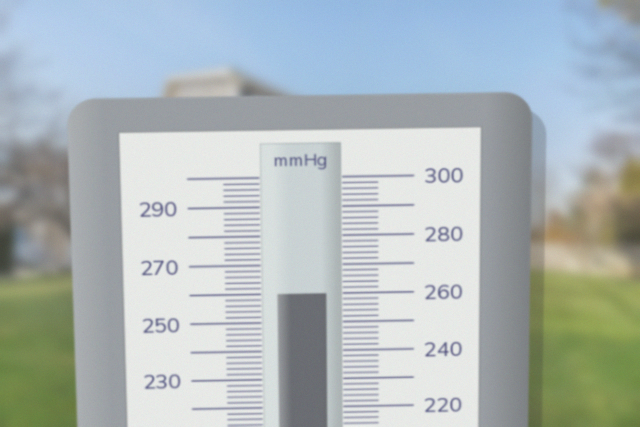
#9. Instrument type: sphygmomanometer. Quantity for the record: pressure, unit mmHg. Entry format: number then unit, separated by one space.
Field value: 260 mmHg
